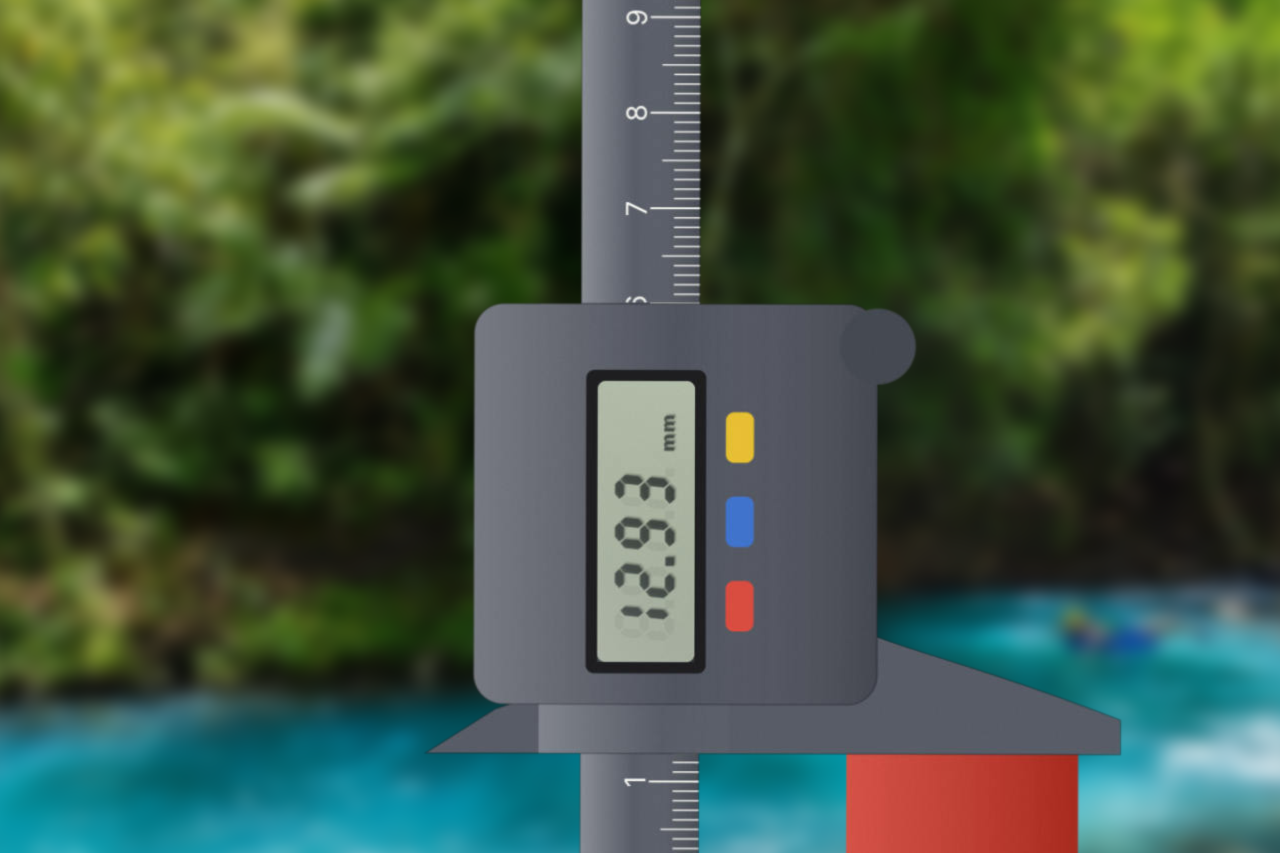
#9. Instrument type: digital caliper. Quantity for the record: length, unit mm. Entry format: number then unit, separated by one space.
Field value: 12.93 mm
